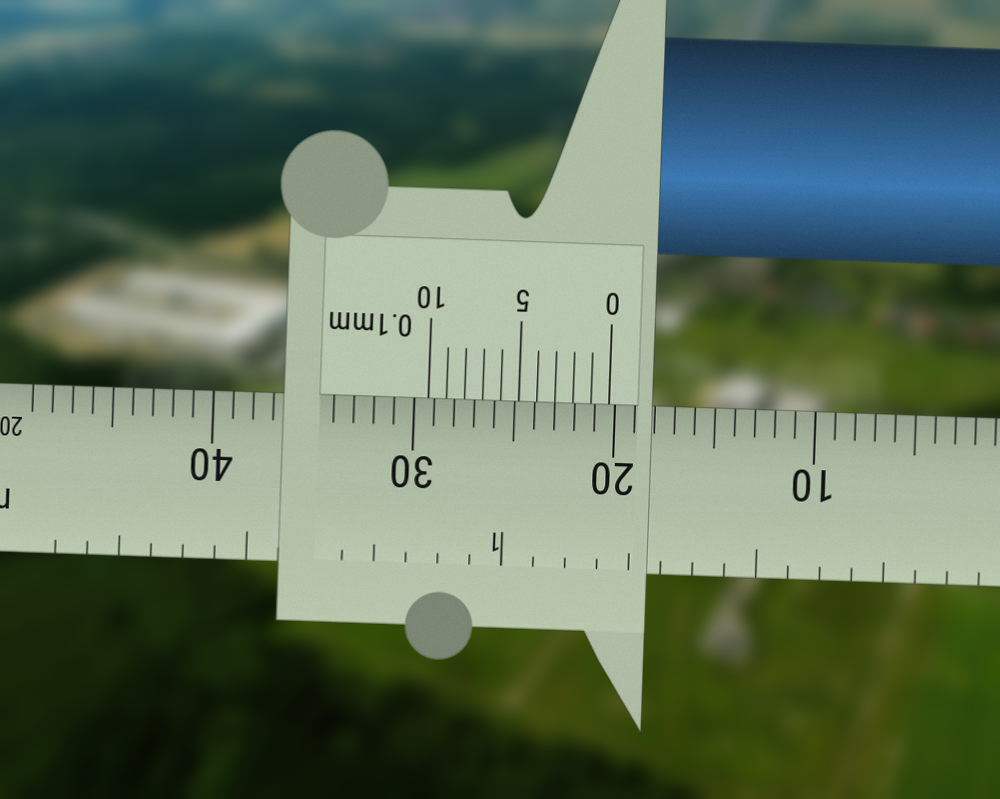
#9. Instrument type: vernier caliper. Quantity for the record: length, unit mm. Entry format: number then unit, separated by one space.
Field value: 20.3 mm
